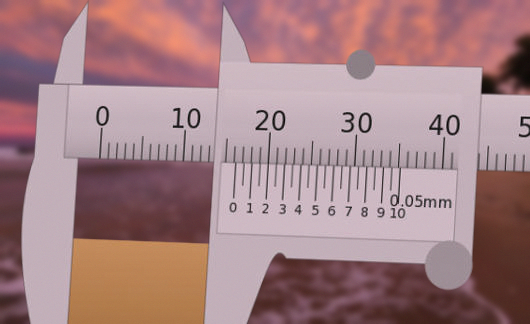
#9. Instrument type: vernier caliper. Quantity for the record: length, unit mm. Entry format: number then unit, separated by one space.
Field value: 16.2 mm
